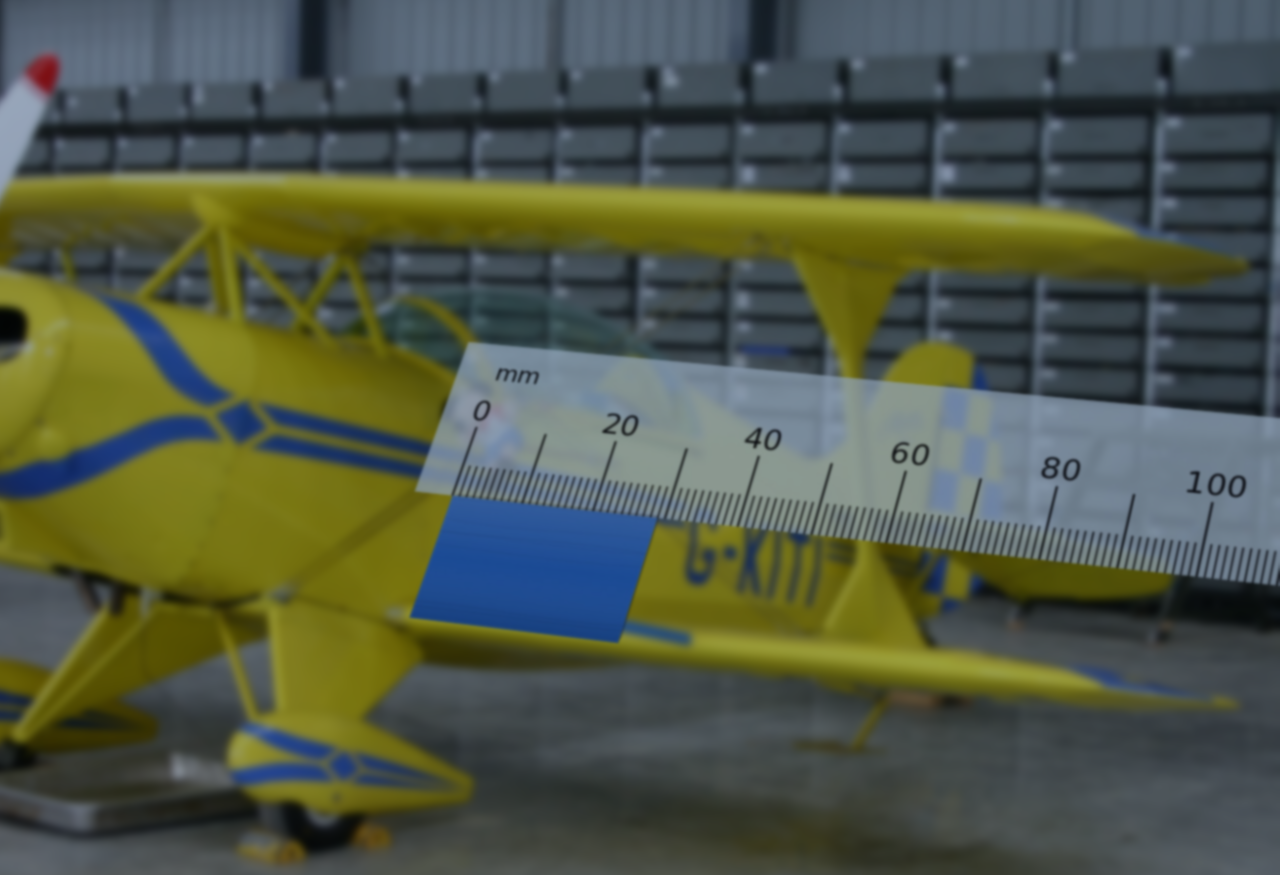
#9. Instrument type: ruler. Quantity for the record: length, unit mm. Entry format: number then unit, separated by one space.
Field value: 29 mm
